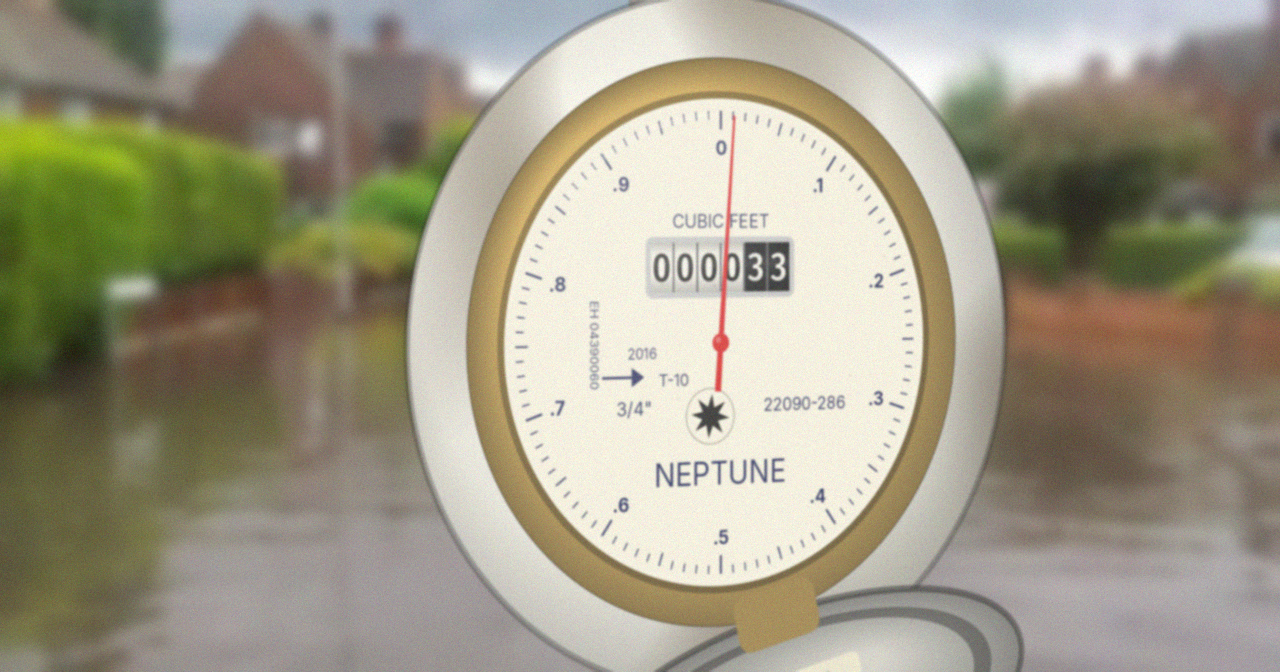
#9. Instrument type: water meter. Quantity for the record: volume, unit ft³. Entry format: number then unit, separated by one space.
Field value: 33.01 ft³
